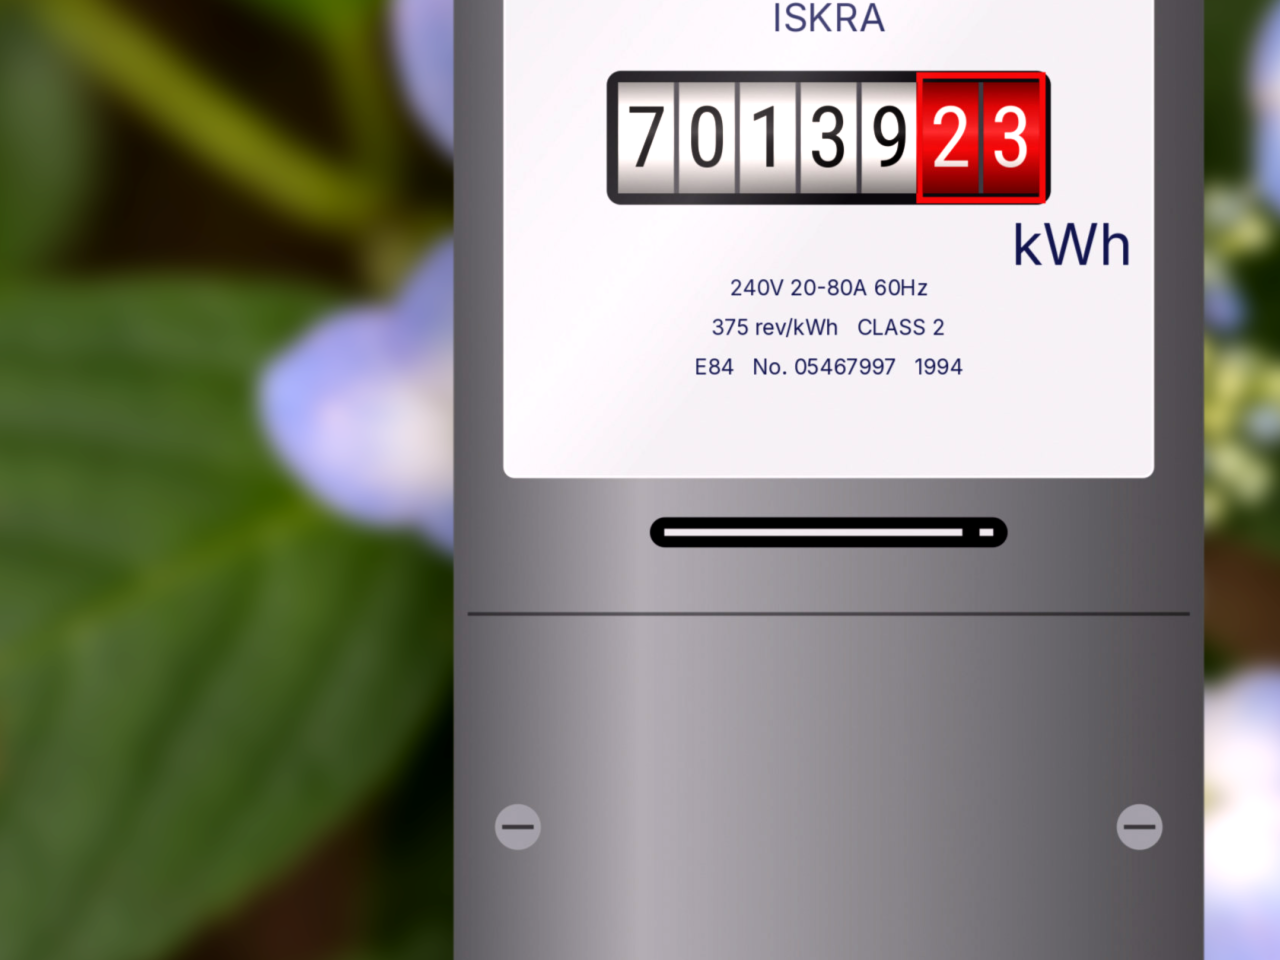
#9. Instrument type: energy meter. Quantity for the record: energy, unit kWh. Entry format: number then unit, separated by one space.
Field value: 70139.23 kWh
